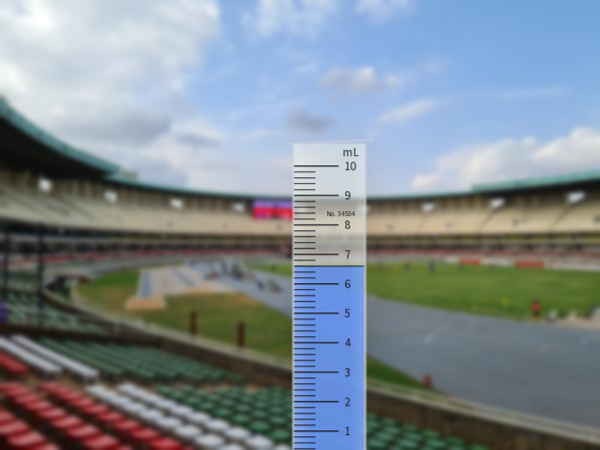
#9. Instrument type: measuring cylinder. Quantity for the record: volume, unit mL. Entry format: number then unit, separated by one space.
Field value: 6.6 mL
